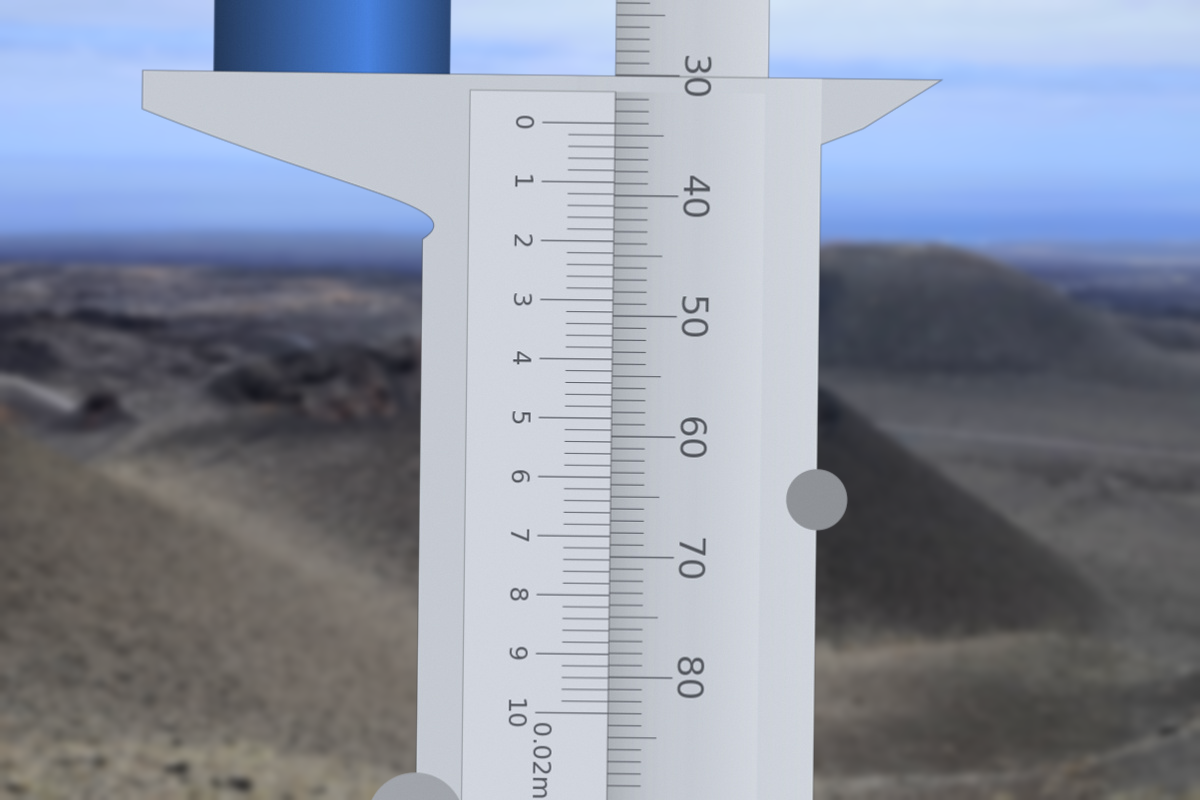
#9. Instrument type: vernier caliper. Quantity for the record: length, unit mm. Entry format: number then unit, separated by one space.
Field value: 34.0 mm
